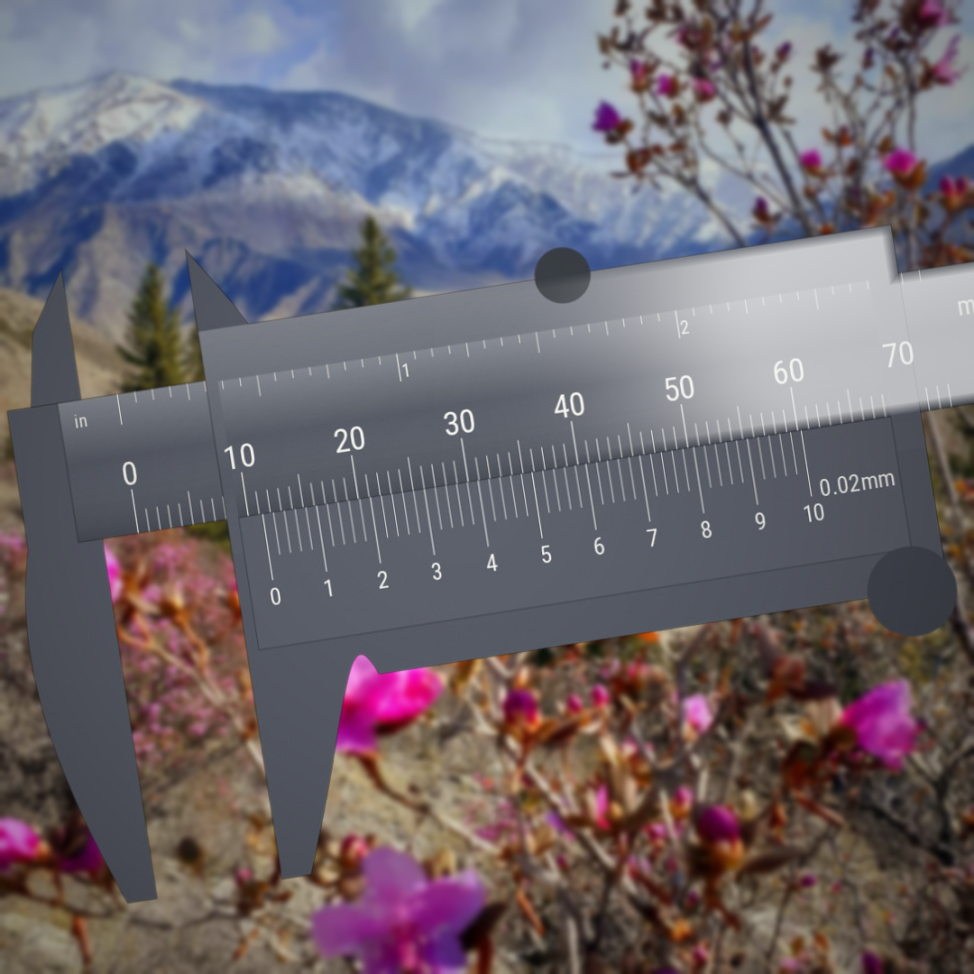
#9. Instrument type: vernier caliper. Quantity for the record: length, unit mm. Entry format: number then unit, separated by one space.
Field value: 11.3 mm
